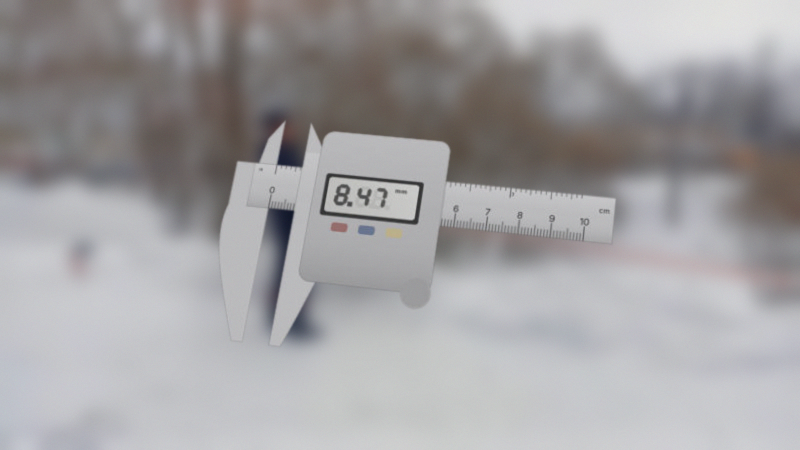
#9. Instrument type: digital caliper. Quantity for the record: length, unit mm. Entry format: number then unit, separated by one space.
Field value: 8.47 mm
